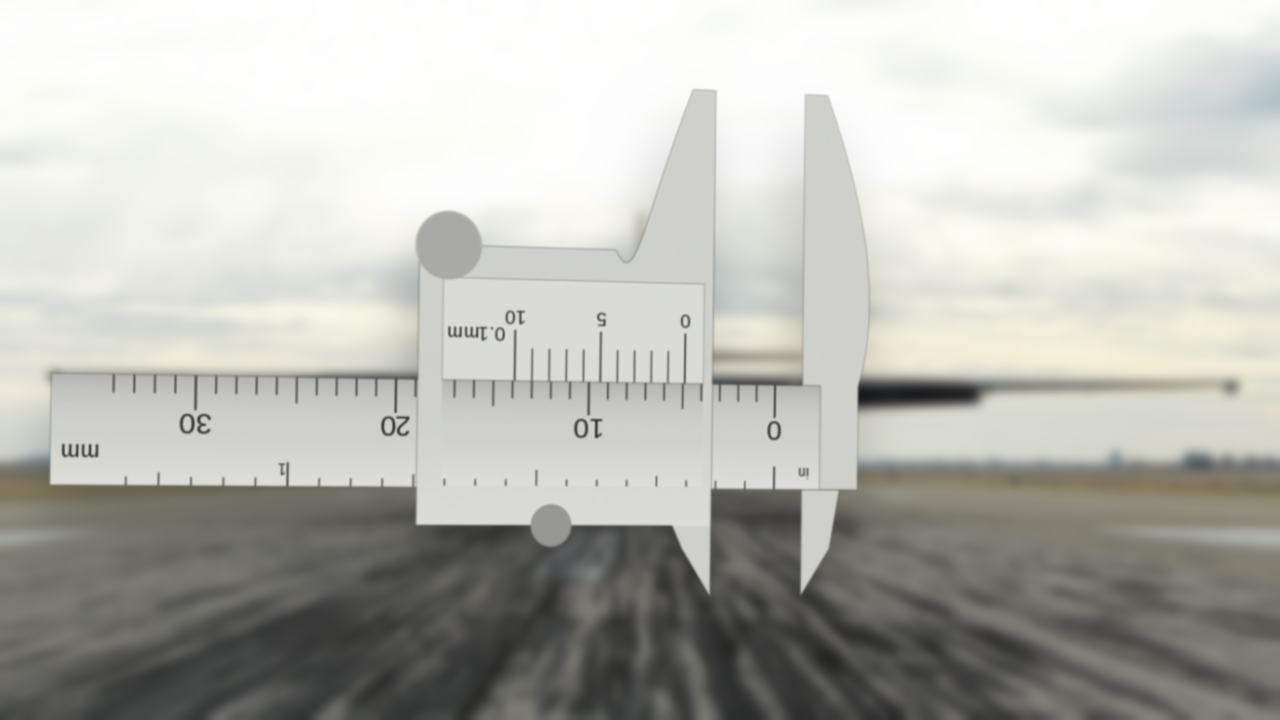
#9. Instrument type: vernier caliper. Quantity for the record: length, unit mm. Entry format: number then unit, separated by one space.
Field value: 4.9 mm
